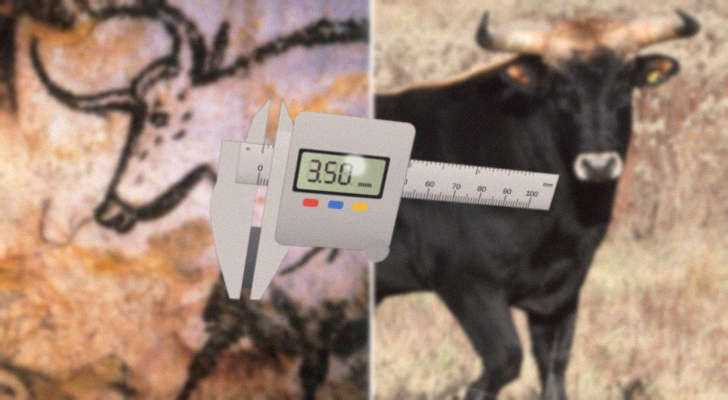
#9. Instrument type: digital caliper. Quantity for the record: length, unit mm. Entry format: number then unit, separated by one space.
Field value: 3.50 mm
